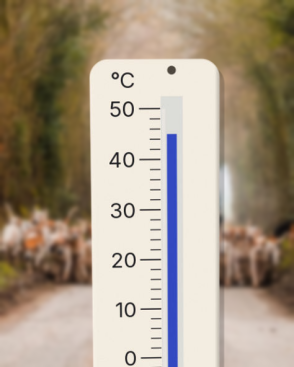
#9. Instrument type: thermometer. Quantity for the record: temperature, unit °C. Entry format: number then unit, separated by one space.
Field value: 45 °C
